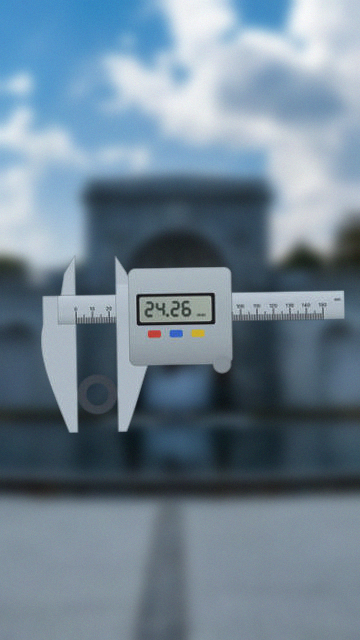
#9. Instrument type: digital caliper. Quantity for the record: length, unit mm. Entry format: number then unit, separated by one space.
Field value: 24.26 mm
